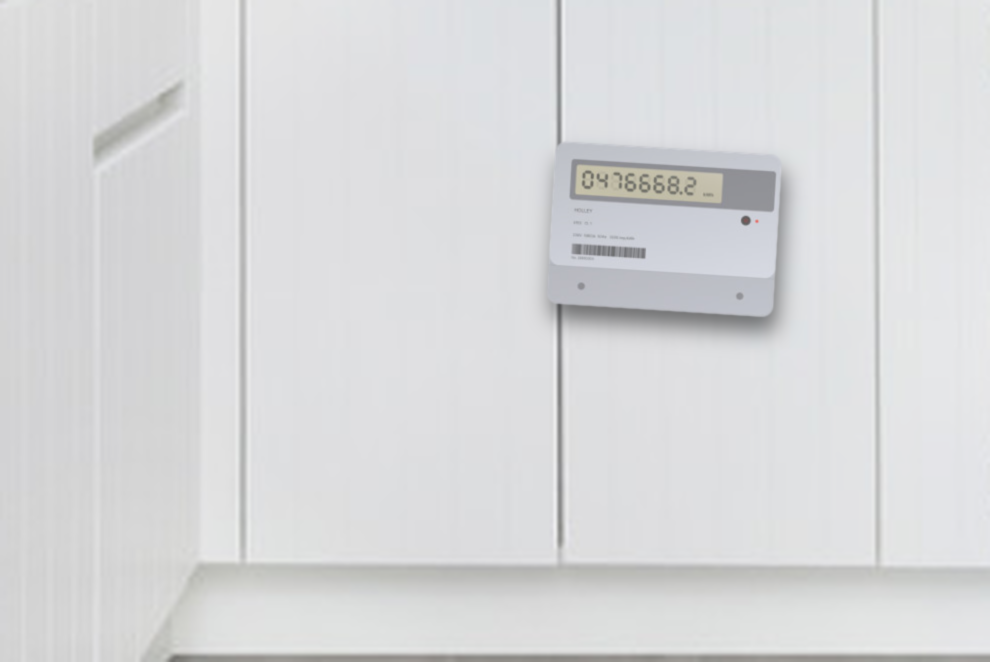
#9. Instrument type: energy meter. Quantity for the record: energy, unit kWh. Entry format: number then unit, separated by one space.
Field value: 476668.2 kWh
